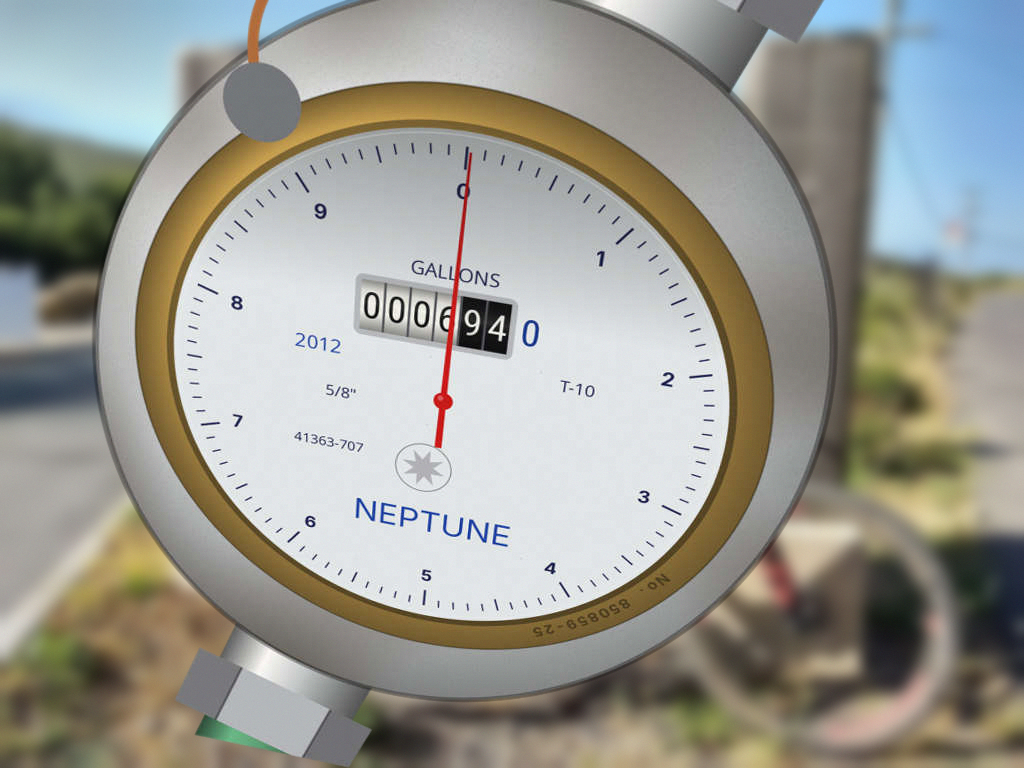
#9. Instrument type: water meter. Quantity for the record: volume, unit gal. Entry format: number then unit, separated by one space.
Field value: 6940.0 gal
